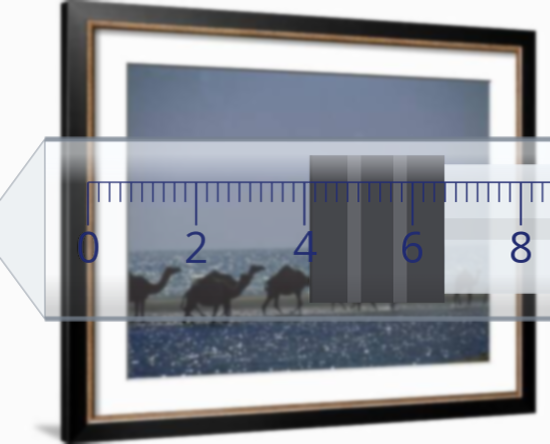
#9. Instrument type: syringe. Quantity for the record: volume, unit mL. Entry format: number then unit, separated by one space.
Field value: 4.1 mL
